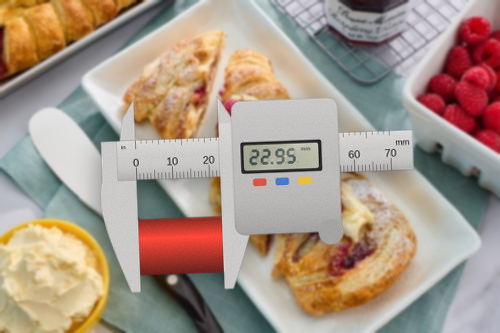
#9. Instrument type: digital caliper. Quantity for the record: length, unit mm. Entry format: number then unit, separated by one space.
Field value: 22.95 mm
